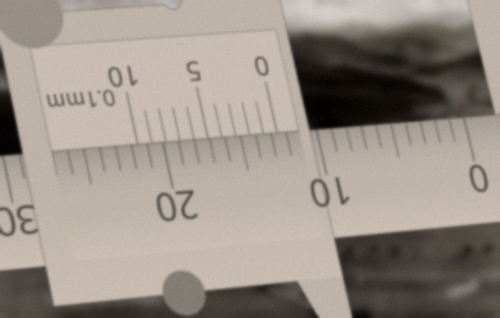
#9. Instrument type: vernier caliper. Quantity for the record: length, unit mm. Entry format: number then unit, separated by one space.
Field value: 12.6 mm
